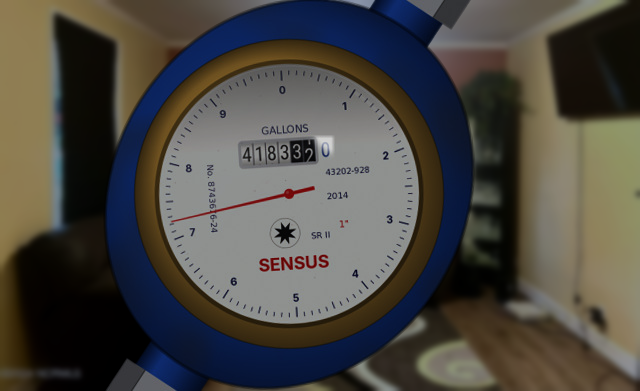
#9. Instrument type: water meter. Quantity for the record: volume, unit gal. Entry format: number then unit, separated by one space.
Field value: 4183317.2 gal
